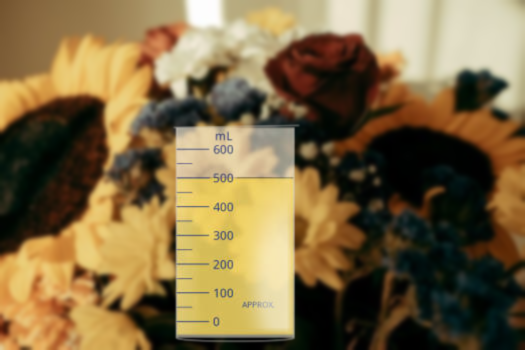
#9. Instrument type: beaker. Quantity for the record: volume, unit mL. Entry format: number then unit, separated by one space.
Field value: 500 mL
